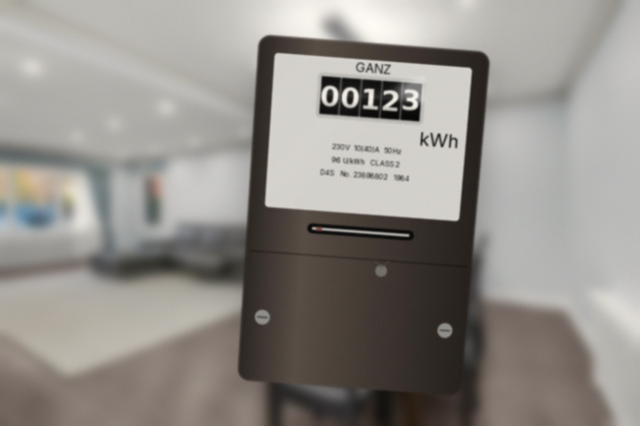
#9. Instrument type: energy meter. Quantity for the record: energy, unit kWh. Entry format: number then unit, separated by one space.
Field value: 123 kWh
